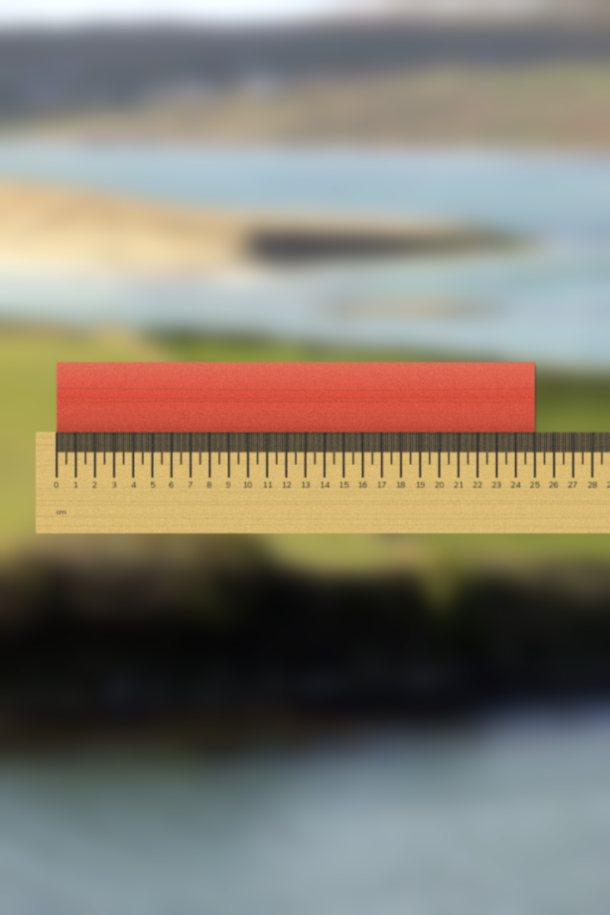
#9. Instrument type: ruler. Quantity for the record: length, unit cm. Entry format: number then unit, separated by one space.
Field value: 25 cm
